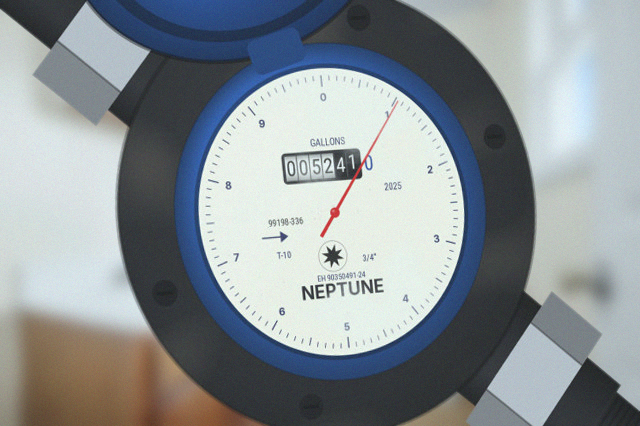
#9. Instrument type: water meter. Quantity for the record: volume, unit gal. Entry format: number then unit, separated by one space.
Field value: 52411.0 gal
